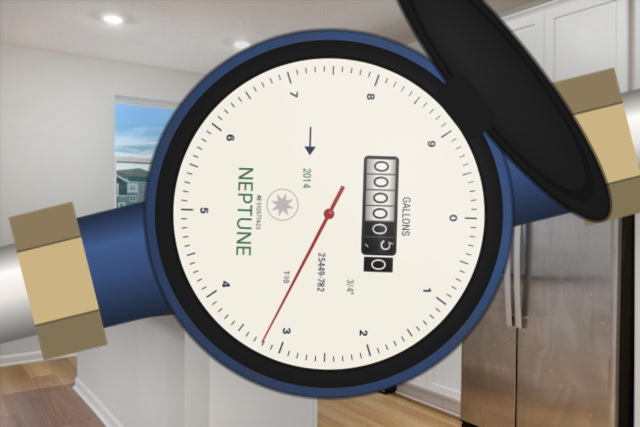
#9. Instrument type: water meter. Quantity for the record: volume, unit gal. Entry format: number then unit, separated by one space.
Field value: 53.2 gal
